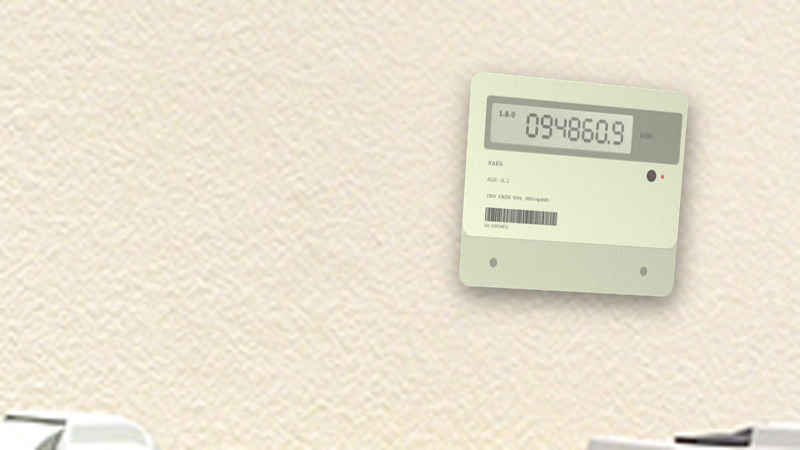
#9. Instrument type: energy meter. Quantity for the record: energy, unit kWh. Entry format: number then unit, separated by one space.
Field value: 94860.9 kWh
